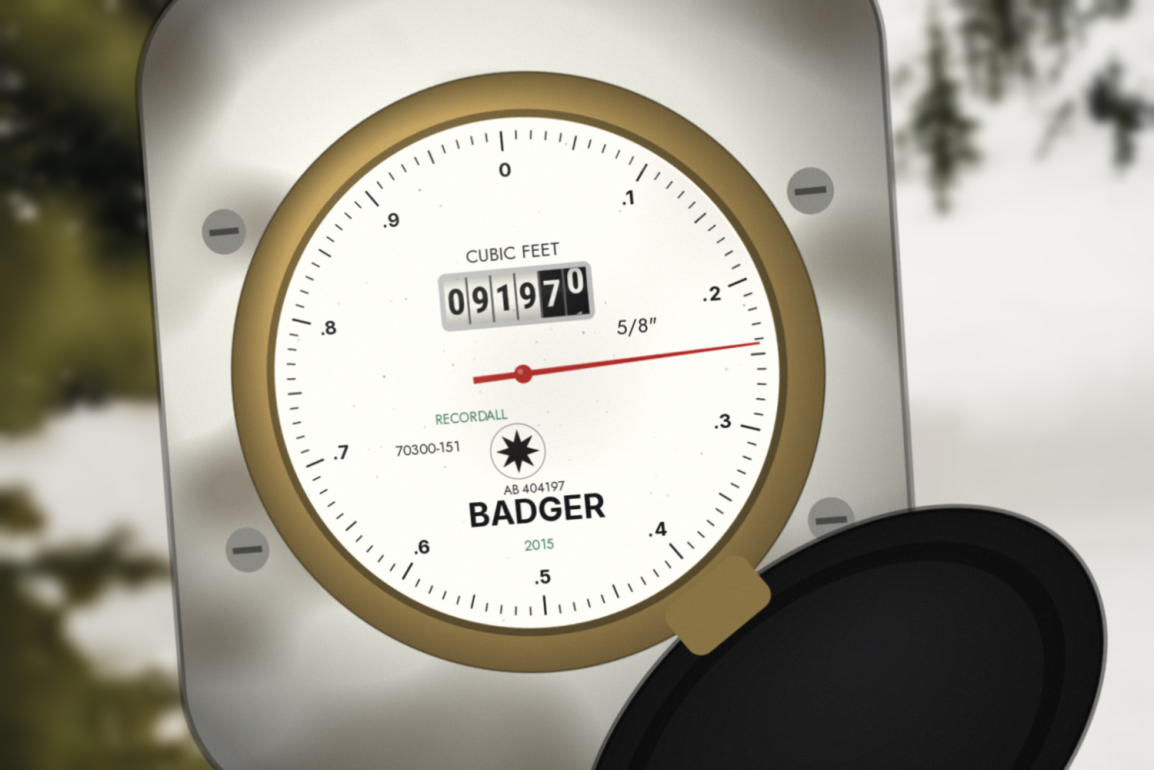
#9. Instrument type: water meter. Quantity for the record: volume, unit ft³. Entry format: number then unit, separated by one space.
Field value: 91970.24 ft³
